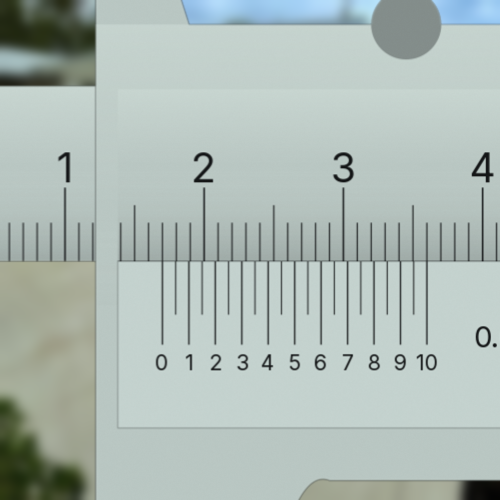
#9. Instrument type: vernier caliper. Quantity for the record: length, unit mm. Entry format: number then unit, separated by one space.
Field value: 17.0 mm
